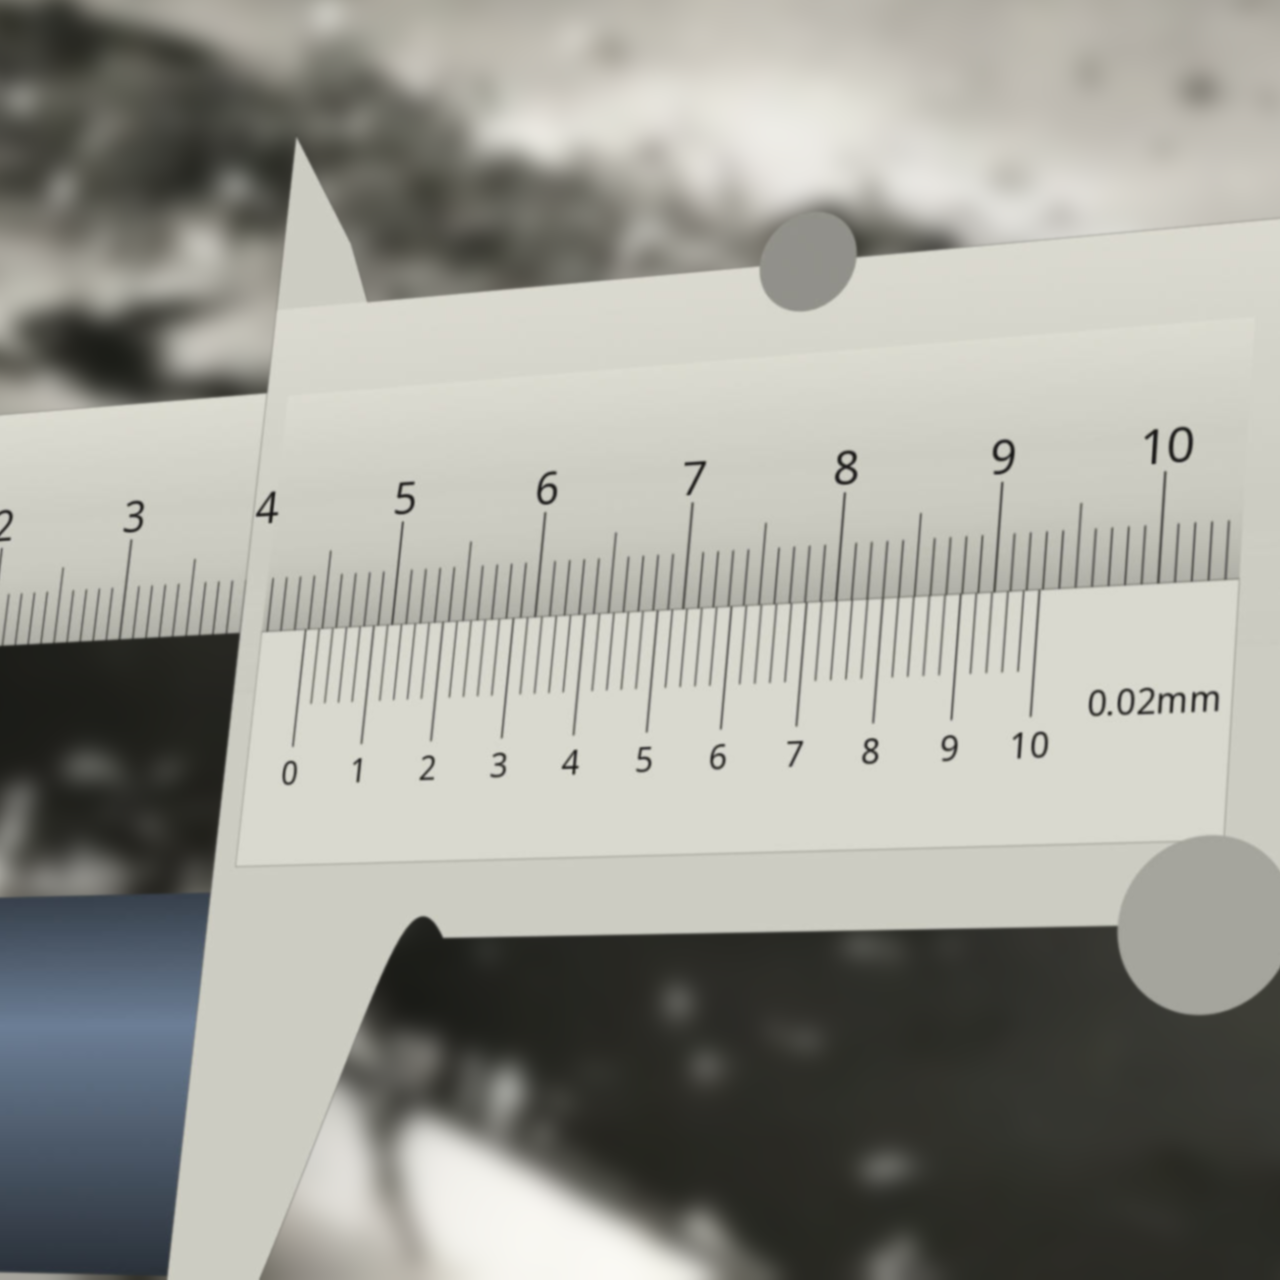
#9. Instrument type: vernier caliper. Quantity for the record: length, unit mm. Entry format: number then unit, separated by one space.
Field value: 43.8 mm
